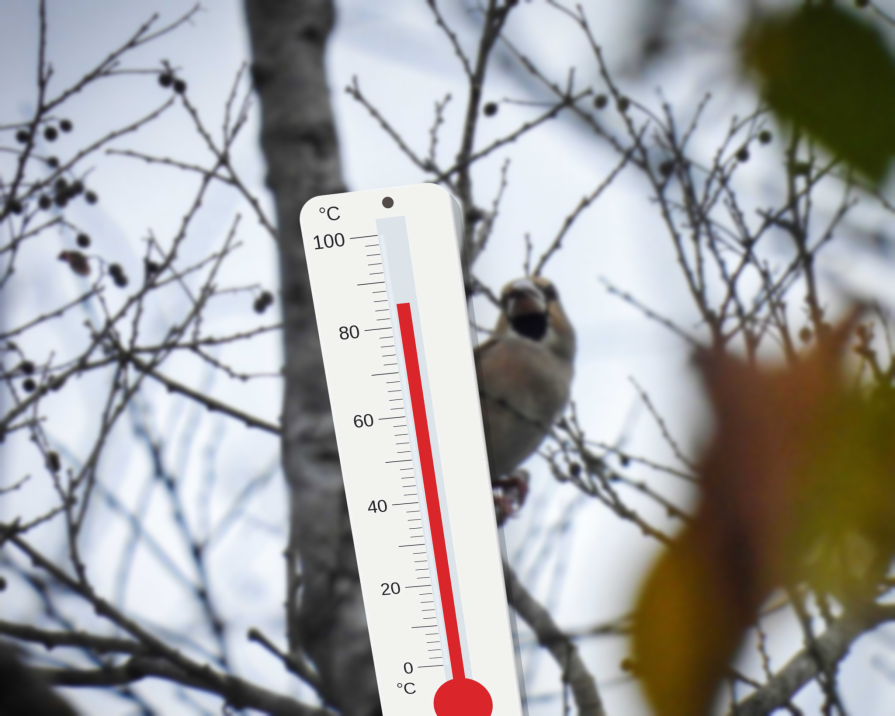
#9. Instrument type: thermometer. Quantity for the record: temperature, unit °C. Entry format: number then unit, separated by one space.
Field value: 85 °C
